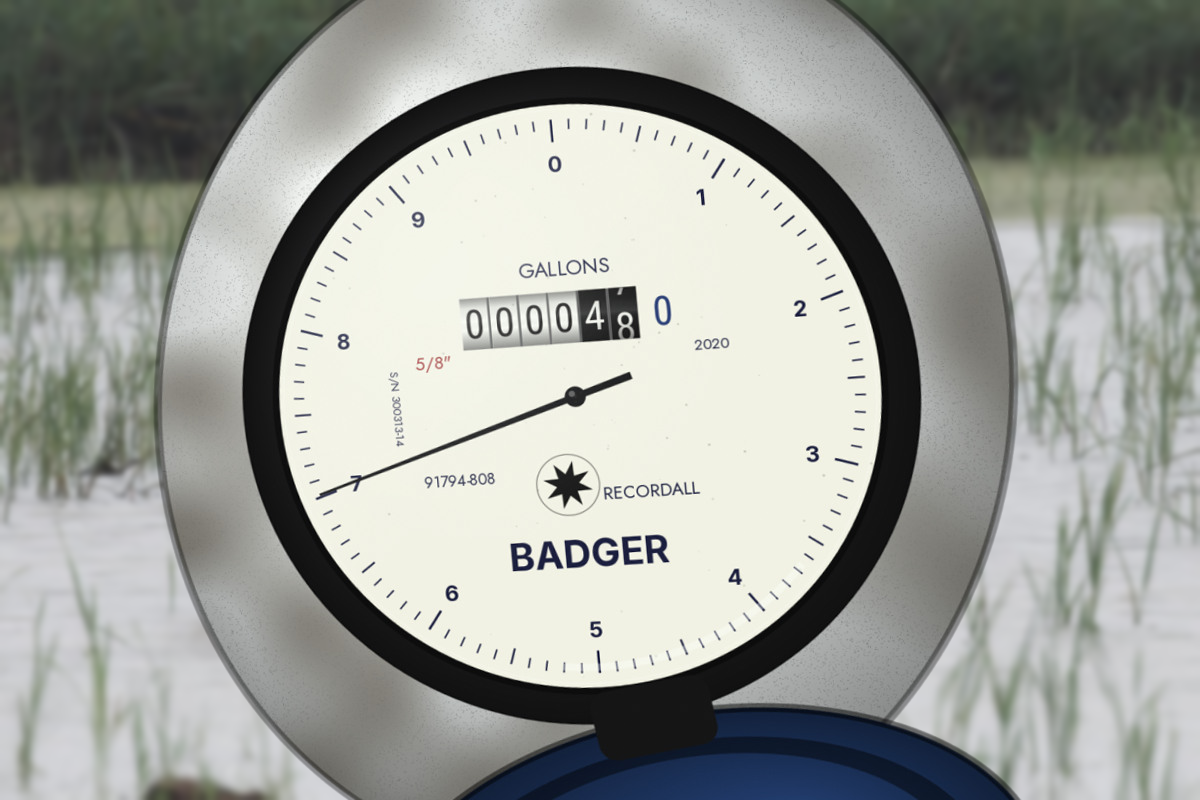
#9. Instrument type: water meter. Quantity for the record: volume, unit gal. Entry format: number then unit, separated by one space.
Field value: 477.0 gal
